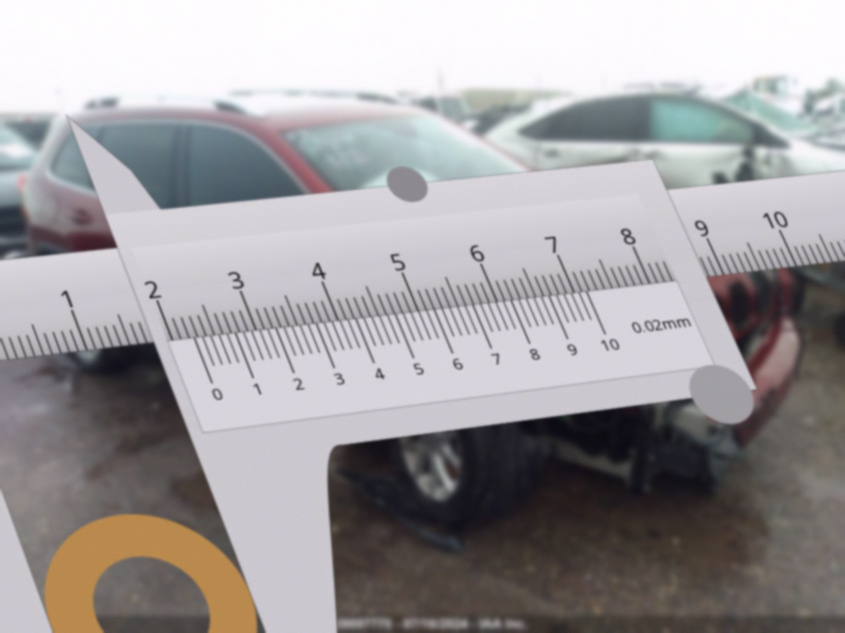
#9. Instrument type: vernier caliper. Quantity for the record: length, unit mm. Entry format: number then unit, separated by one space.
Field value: 22.6 mm
